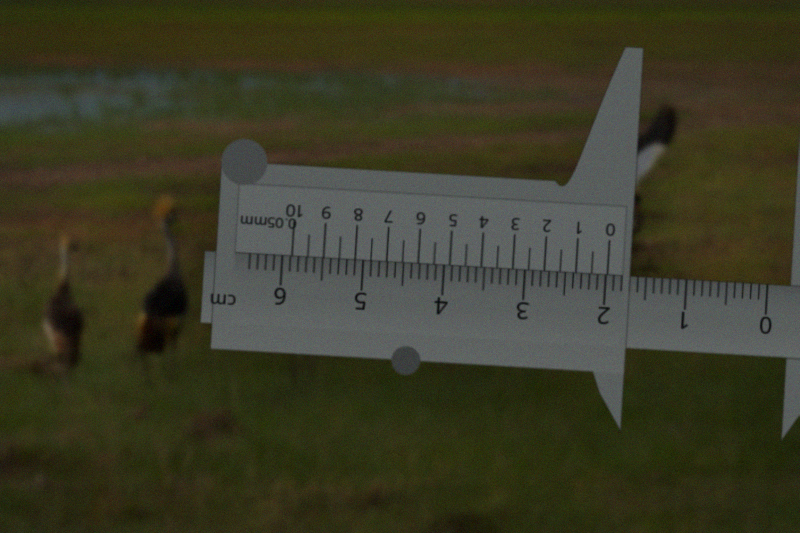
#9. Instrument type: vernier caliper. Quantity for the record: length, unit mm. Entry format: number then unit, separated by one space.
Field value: 19.8 mm
